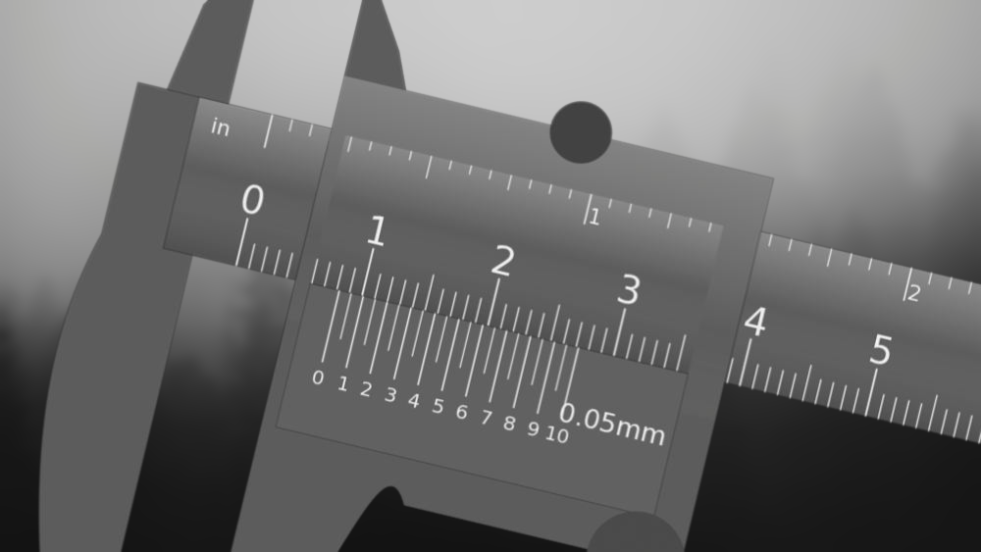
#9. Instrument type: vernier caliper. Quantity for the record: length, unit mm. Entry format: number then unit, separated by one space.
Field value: 8.2 mm
